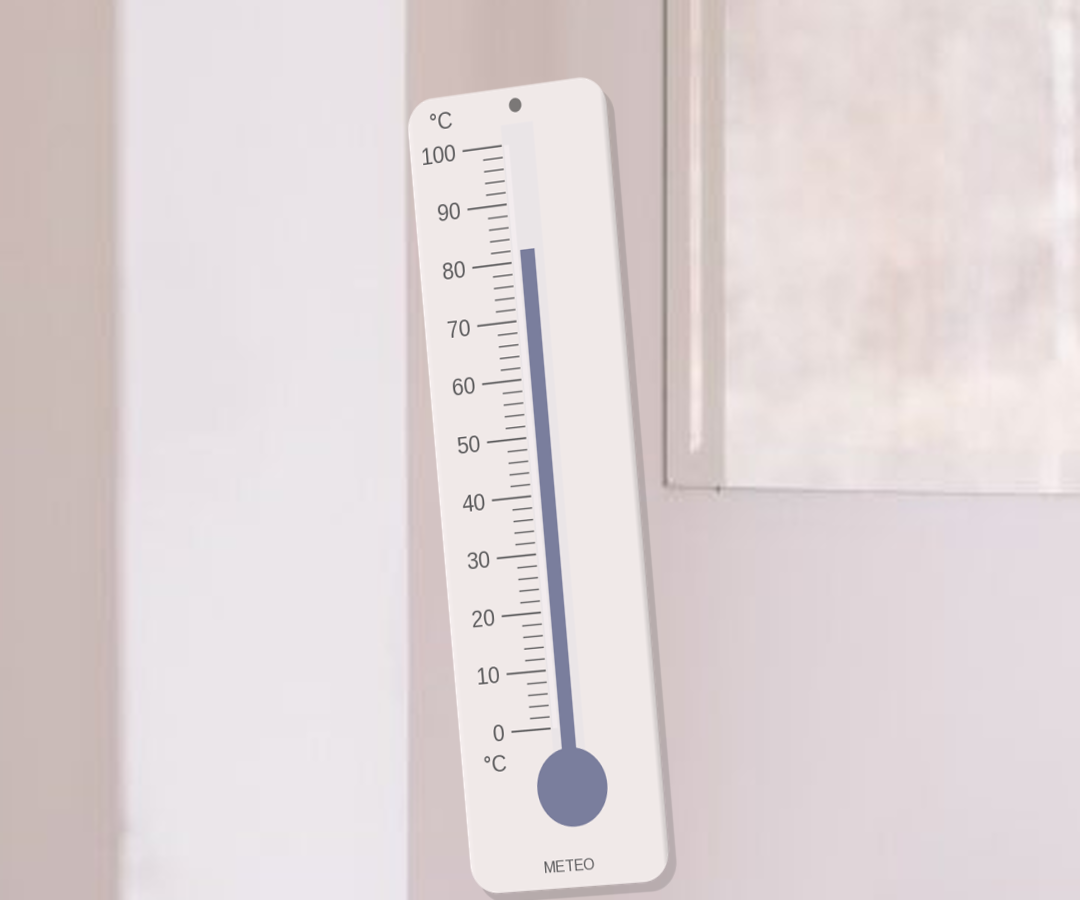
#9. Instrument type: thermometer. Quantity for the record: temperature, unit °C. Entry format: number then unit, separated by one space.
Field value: 82 °C
